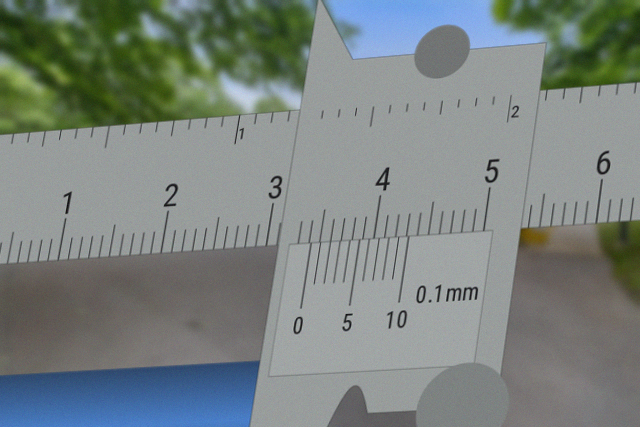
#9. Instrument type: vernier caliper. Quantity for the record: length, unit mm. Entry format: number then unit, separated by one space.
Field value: 34.2 mm
